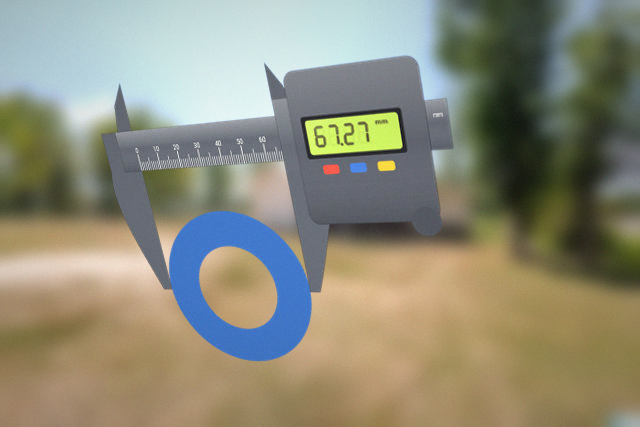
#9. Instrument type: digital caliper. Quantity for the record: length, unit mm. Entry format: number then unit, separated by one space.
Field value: 67.27 mm
